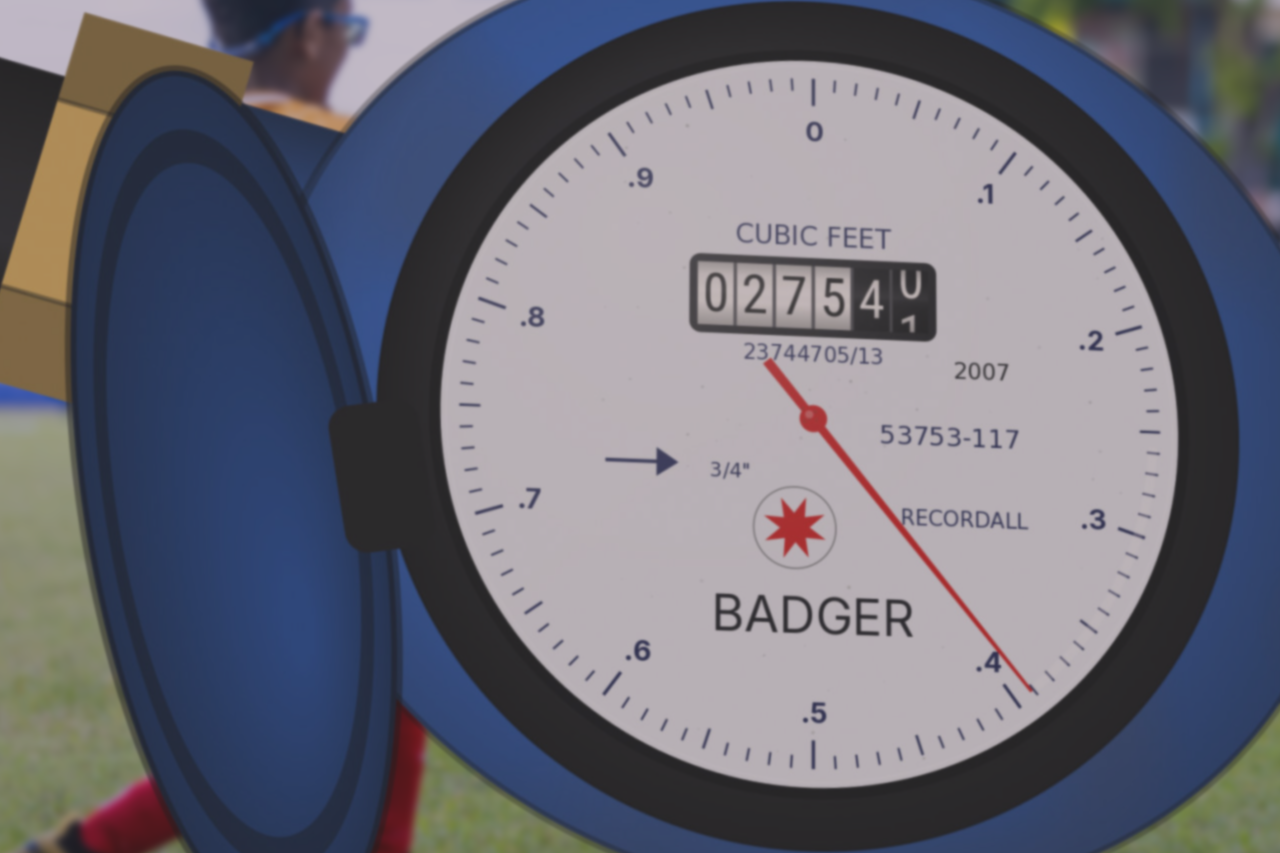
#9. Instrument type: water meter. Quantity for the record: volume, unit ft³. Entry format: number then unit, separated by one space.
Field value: 27540.39 ft³
